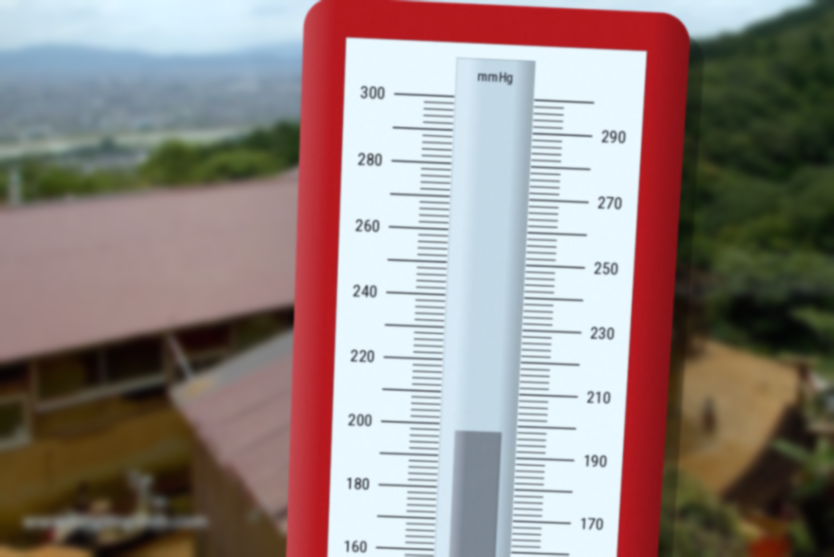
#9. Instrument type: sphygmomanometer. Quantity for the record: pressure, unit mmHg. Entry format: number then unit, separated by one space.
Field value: 198 mmHg
